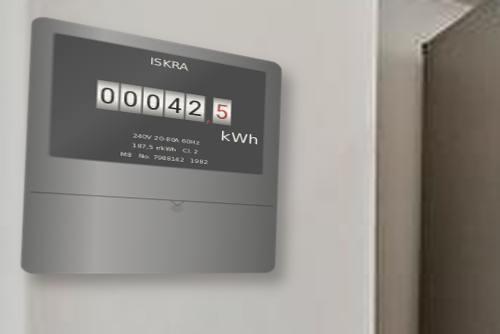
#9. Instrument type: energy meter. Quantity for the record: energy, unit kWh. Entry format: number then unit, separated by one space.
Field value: 42.5 kWh
